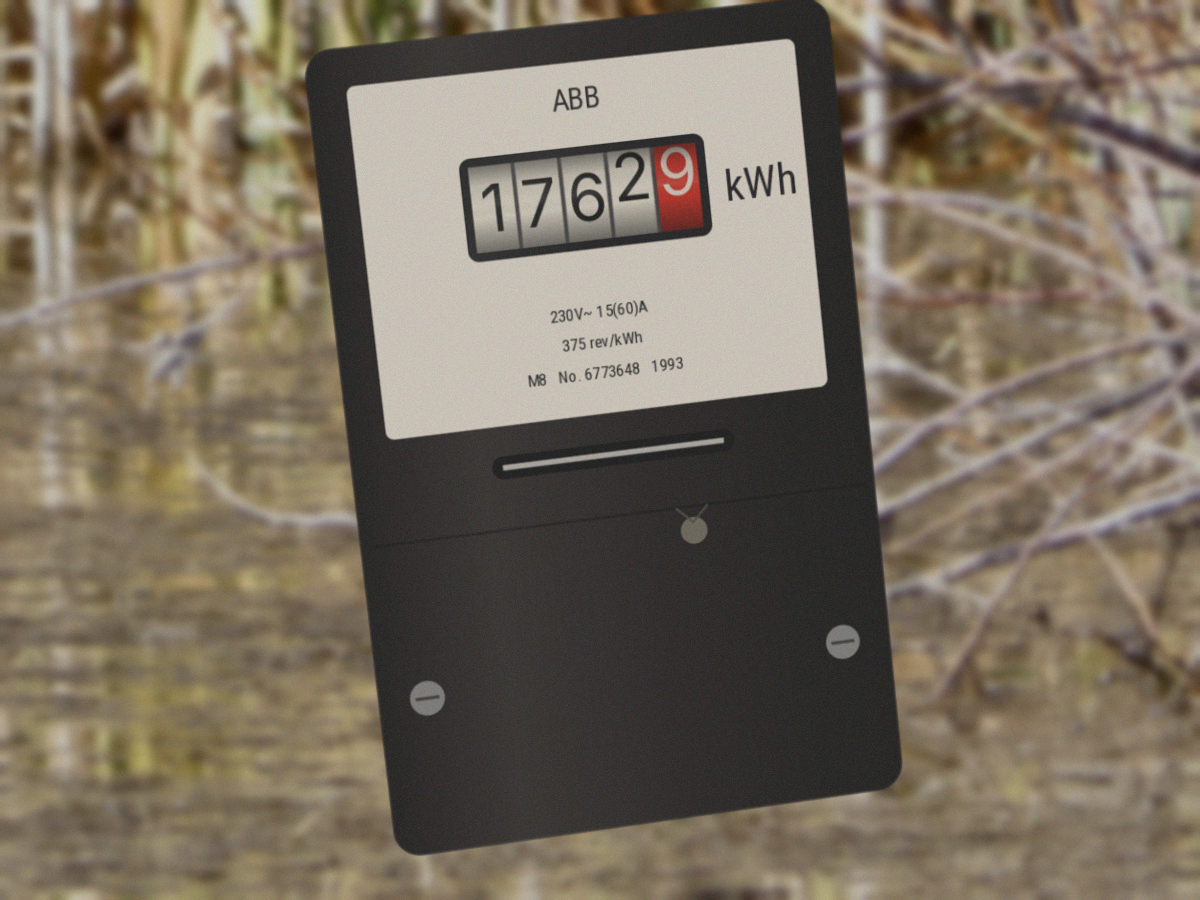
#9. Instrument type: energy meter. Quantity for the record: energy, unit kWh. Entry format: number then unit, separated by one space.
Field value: 1762.9 kWh
